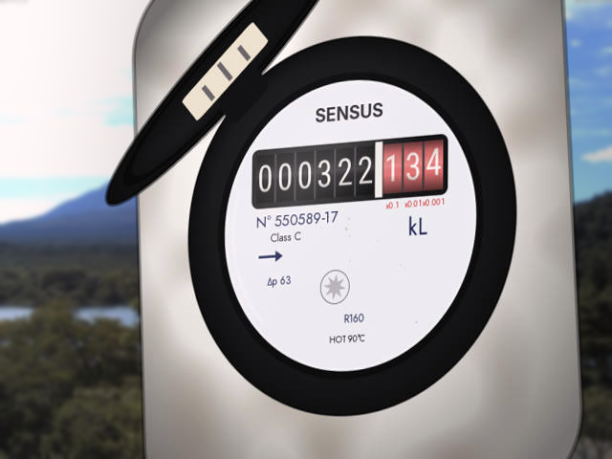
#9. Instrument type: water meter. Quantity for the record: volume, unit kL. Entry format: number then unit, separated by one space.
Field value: 322.134 kL
